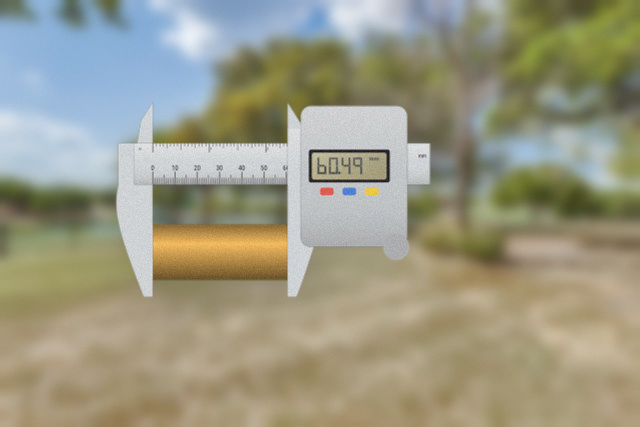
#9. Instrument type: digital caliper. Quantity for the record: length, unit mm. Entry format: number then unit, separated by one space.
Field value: 60.49 mm
